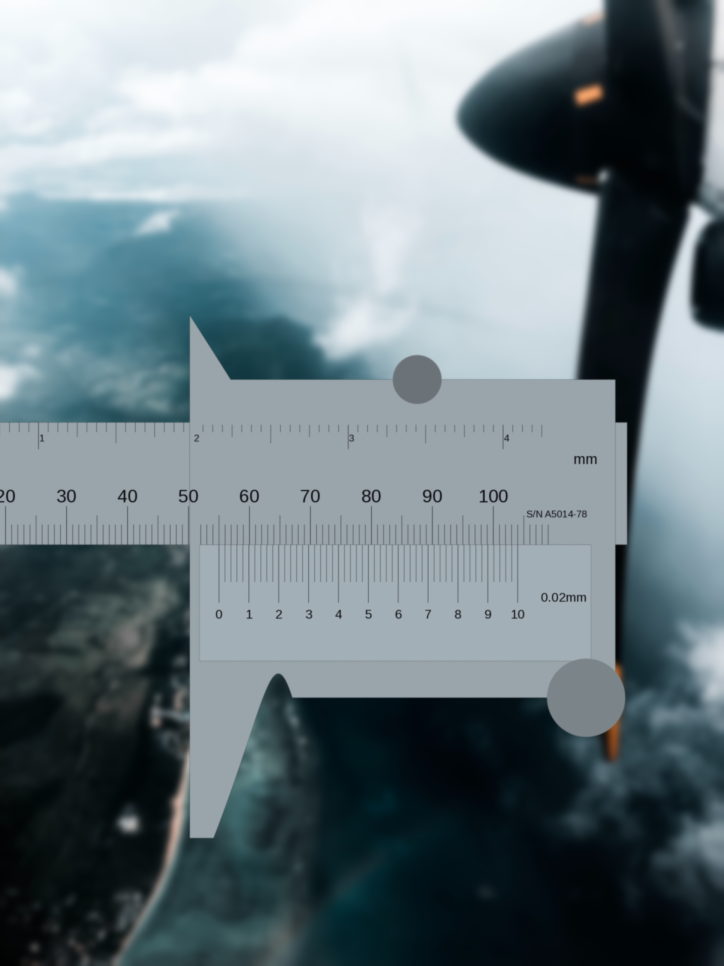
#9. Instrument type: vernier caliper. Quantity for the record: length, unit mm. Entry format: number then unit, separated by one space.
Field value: 55.0 mm
